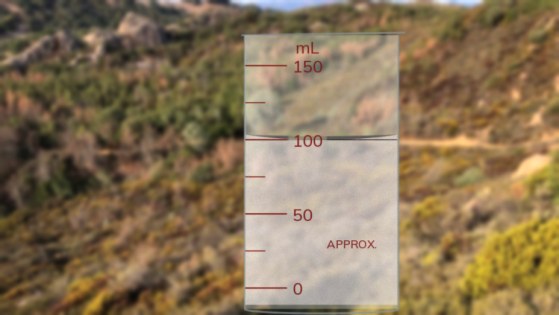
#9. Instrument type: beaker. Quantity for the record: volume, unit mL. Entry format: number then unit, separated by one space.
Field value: 100 mL
